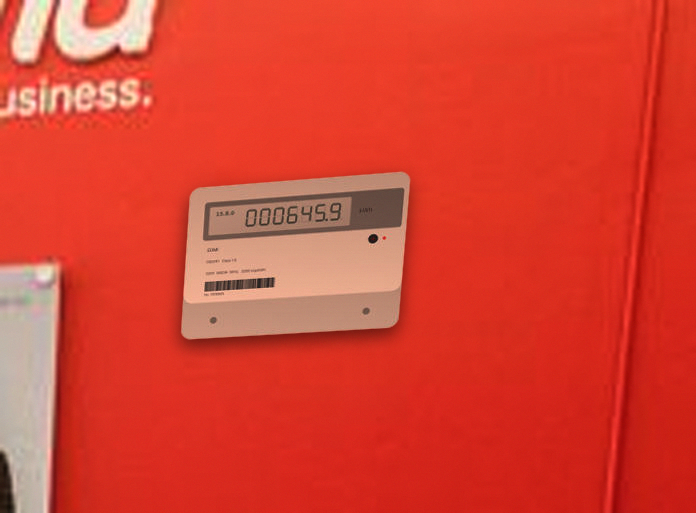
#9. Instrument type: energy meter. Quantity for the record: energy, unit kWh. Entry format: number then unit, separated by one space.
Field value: 645.9 kWh
